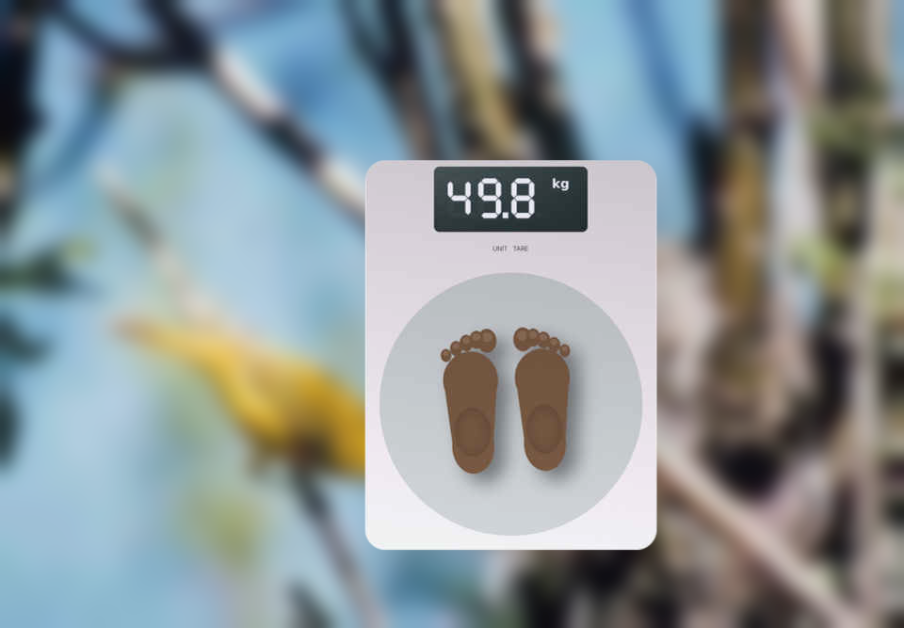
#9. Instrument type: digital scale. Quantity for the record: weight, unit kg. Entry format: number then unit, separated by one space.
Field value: 49.8 kg
